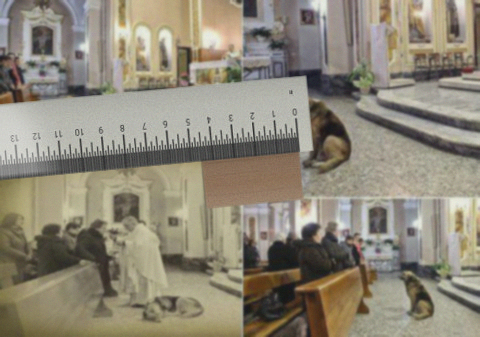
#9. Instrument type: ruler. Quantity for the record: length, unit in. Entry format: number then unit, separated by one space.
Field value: 4.5 in
